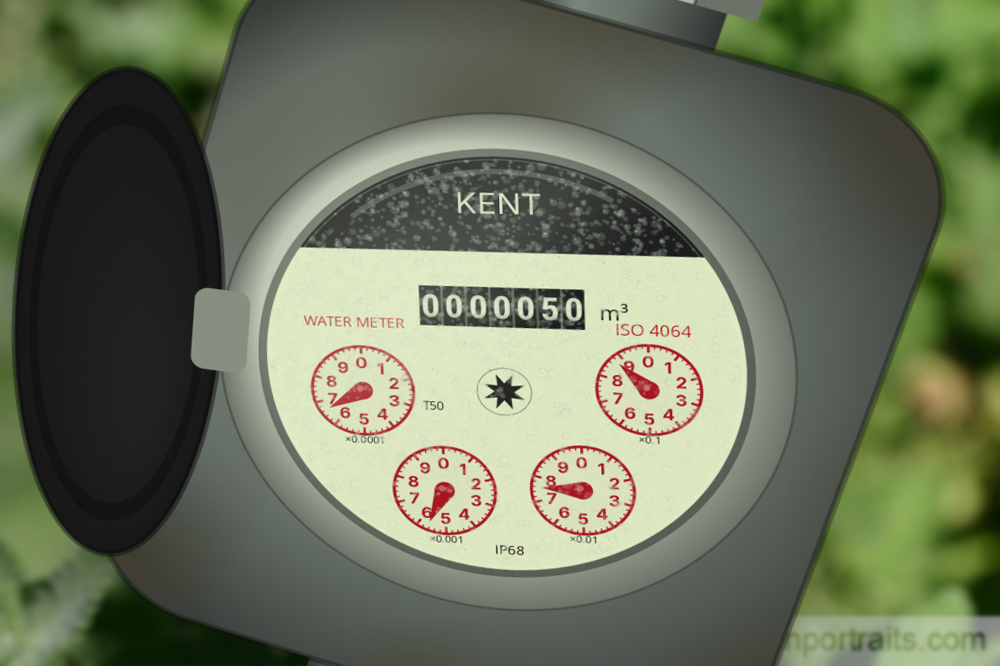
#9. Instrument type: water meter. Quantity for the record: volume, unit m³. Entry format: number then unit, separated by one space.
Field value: 50.8756 m³
